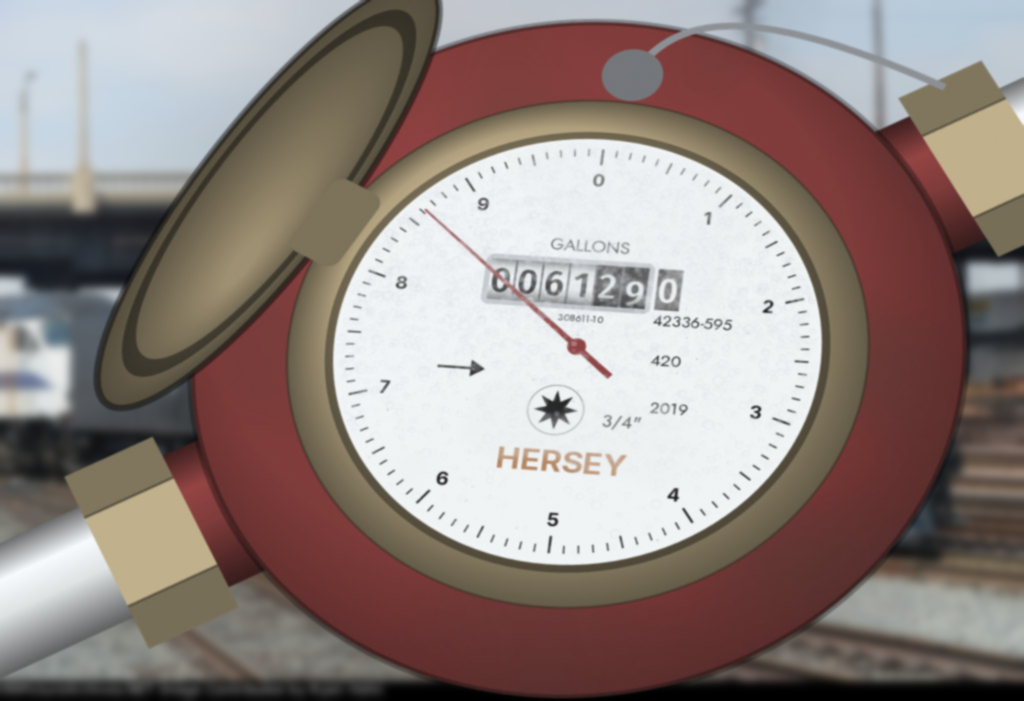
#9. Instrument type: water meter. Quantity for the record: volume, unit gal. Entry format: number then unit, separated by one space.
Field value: 61288.6 gal
